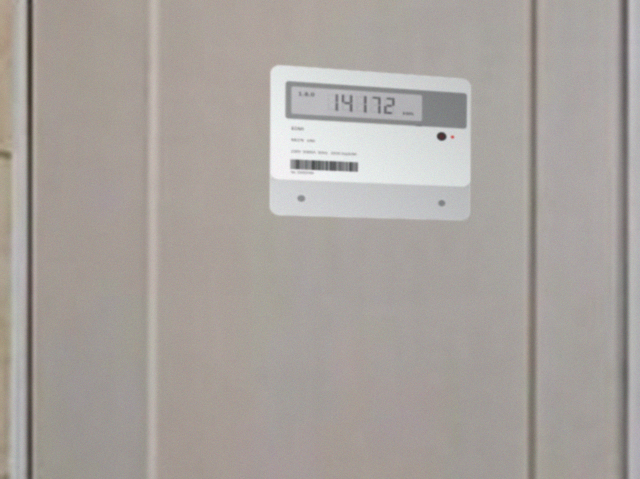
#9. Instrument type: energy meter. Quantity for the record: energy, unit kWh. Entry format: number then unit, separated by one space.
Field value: 14172 kWh
